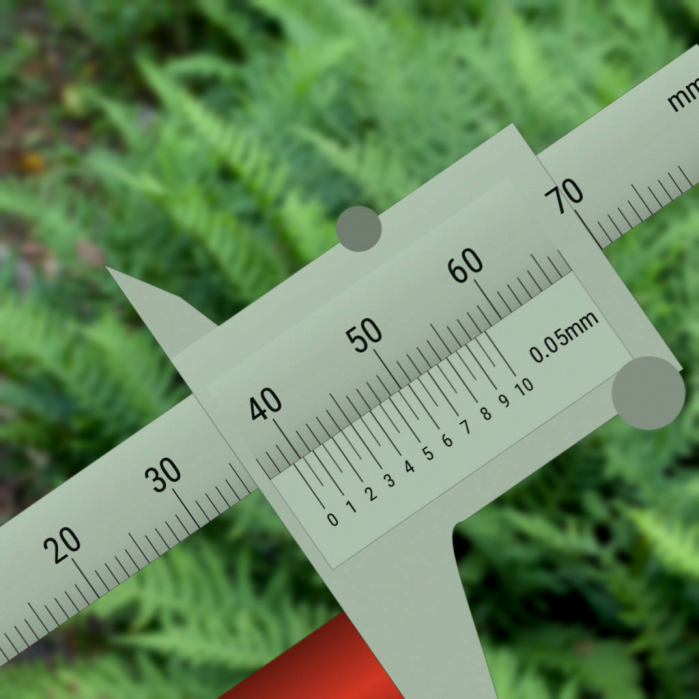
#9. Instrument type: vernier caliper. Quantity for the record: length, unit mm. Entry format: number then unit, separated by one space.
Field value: 39.3 mm
